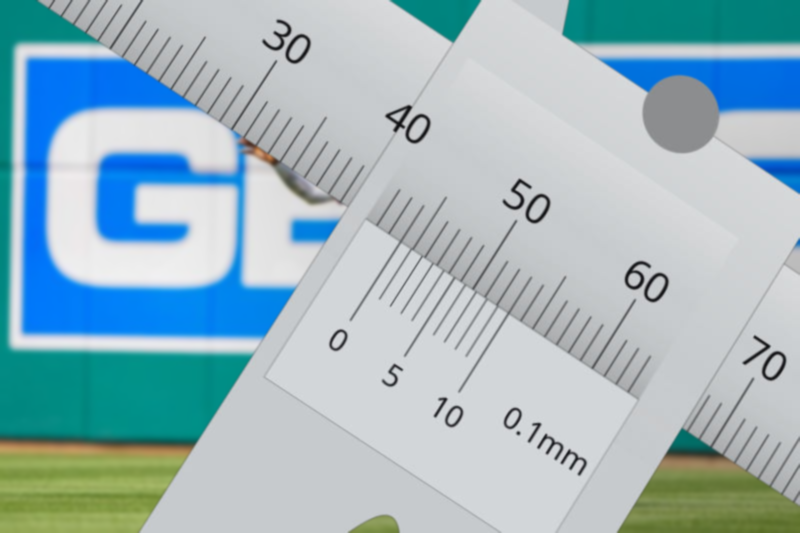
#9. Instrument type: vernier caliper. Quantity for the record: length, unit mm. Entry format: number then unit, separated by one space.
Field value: 44.0 mm
